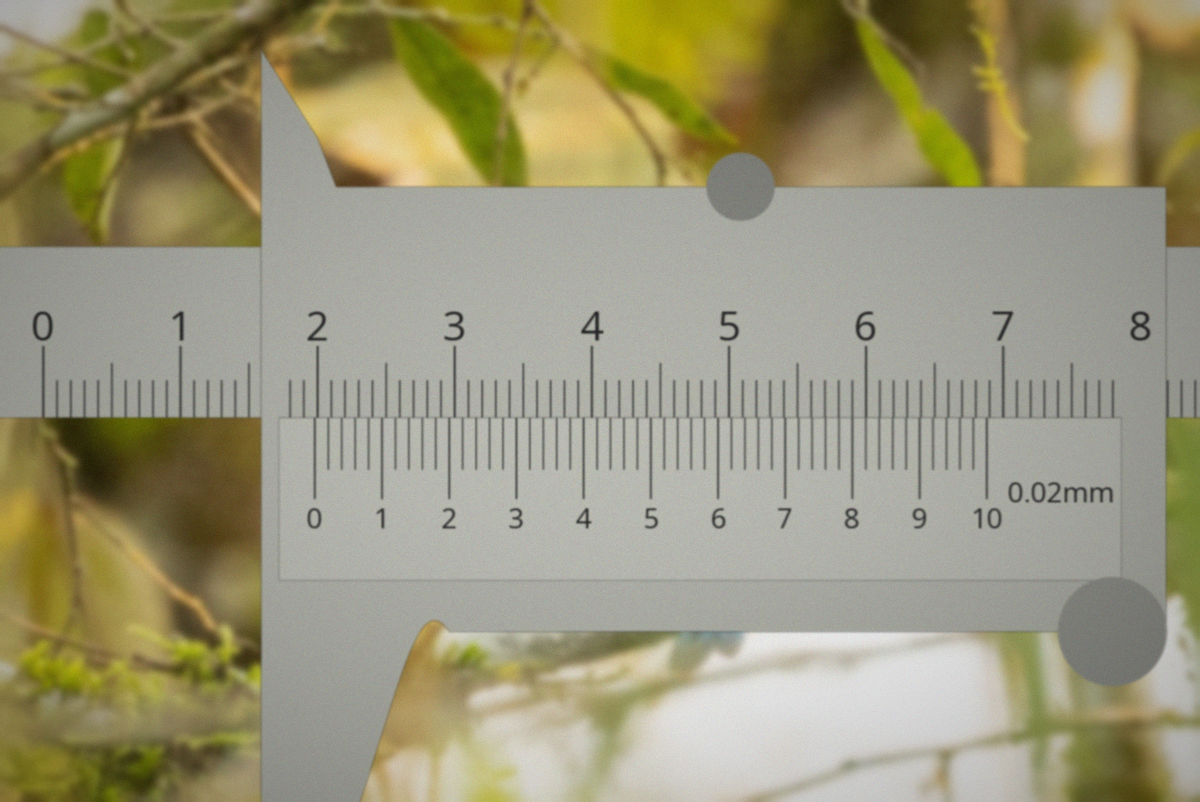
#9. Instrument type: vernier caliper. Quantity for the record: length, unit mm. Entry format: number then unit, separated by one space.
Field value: 19.8 mm
